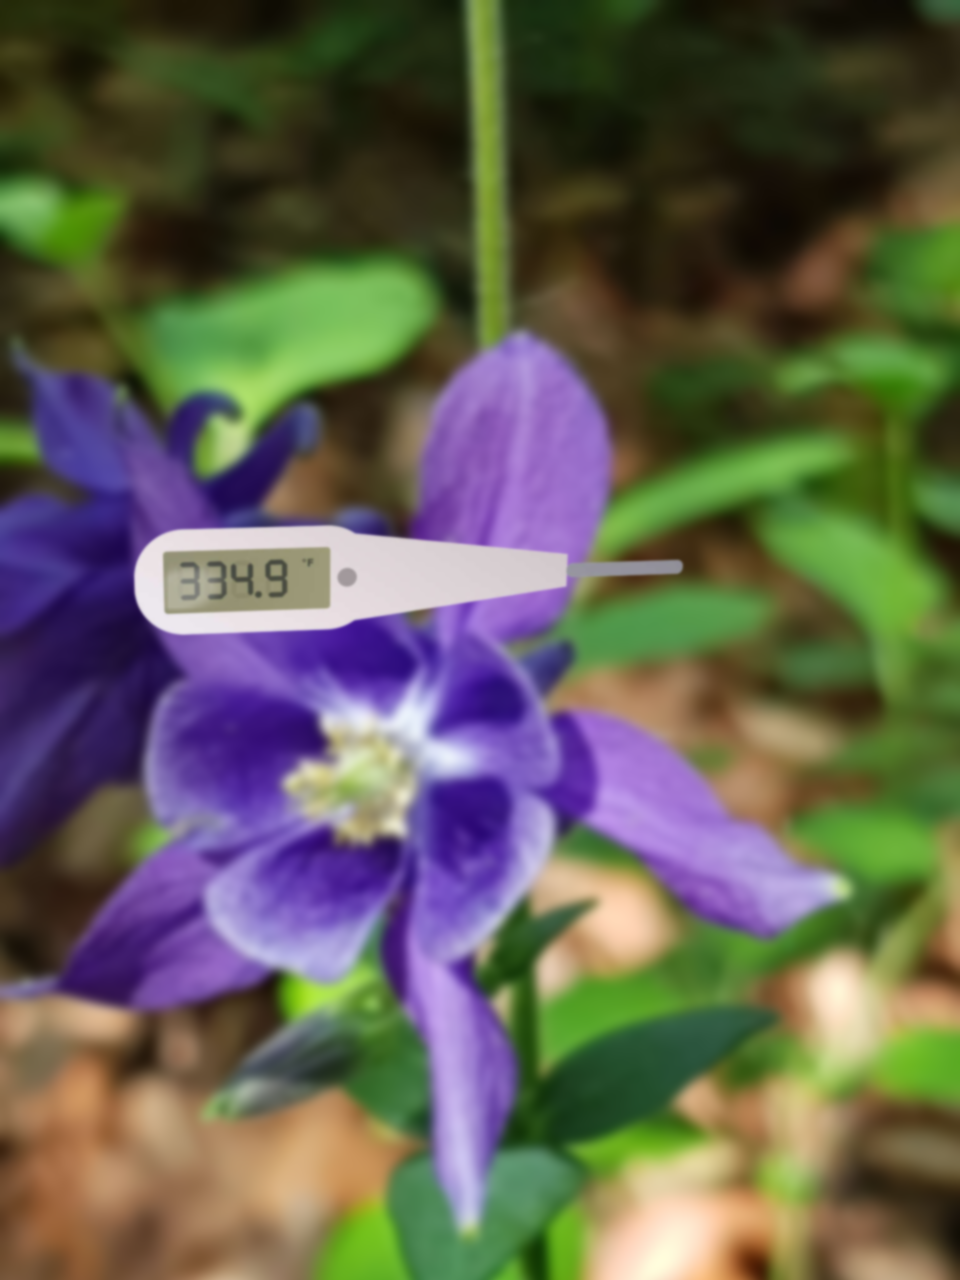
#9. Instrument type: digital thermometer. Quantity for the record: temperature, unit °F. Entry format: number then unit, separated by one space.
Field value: 334.9 °F
